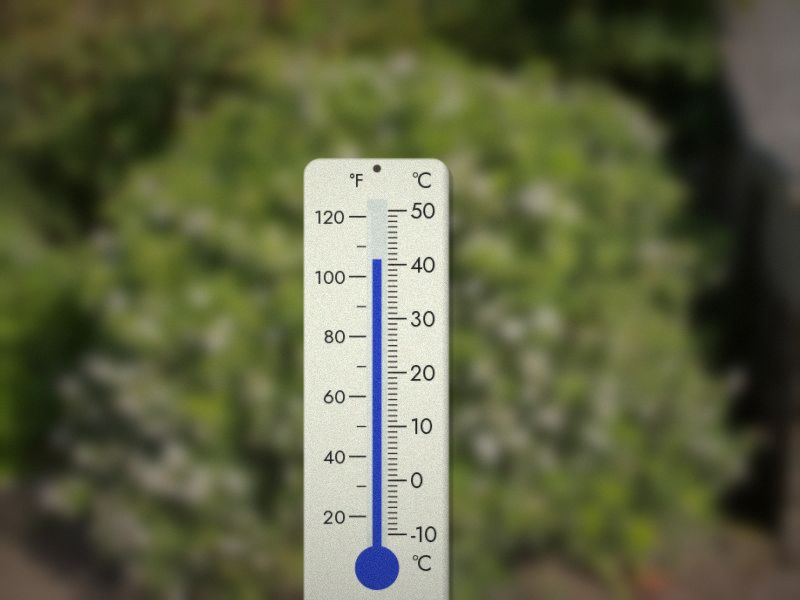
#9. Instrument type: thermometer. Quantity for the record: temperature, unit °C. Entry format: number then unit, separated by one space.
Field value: 41 °C
